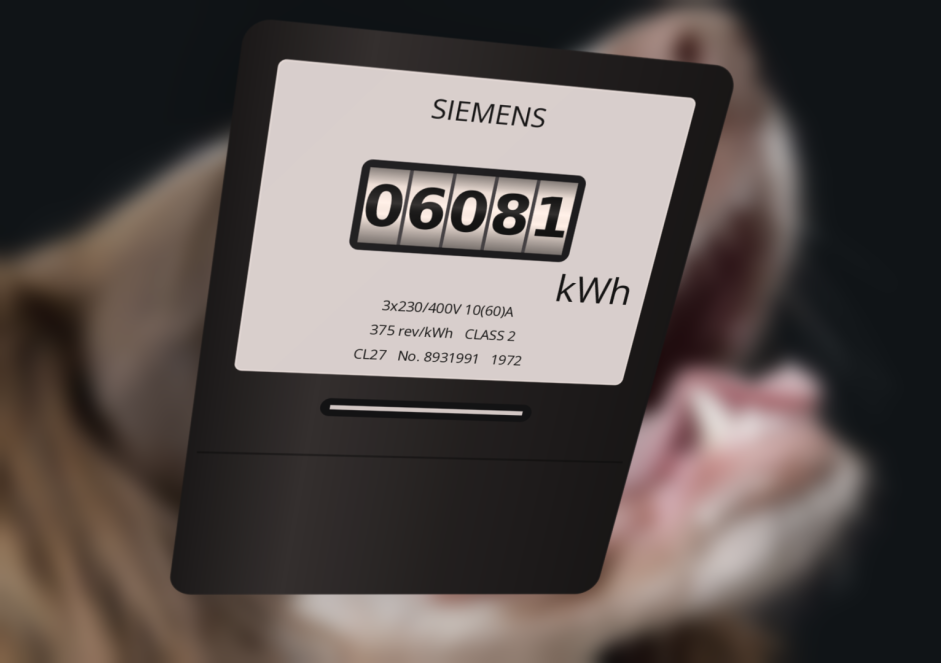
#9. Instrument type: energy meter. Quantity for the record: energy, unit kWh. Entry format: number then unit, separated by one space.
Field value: 6081 kWh
